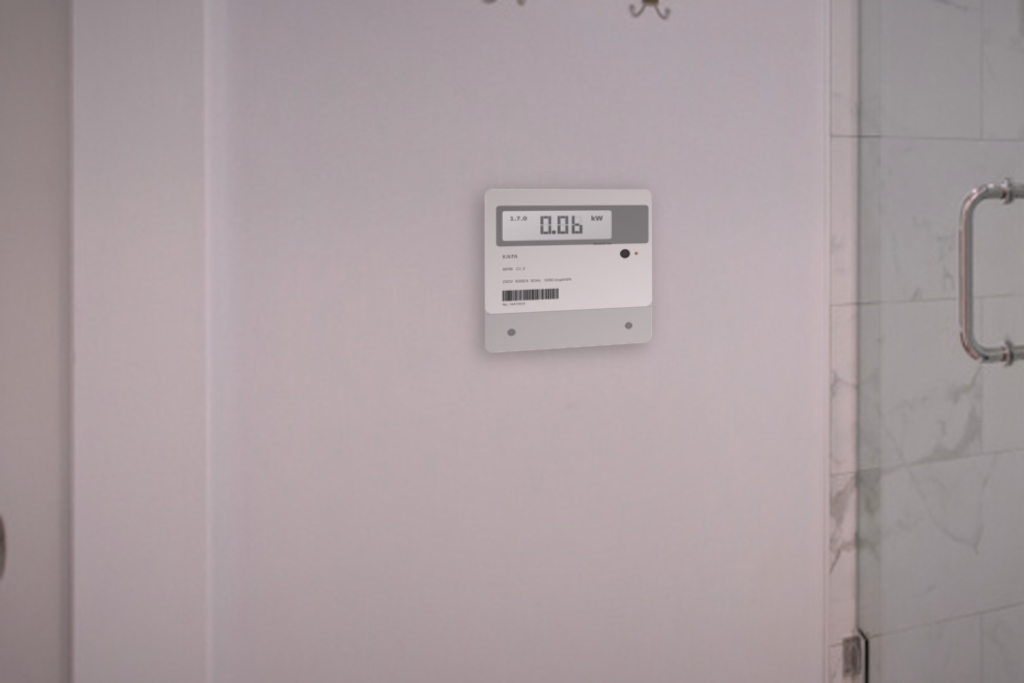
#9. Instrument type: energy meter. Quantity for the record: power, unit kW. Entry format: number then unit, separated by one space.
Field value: 0.06 kW
